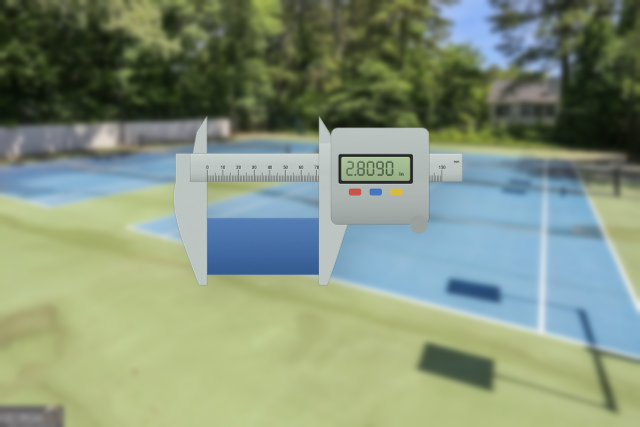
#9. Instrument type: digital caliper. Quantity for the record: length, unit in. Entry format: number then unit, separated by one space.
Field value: 2.8090 in
